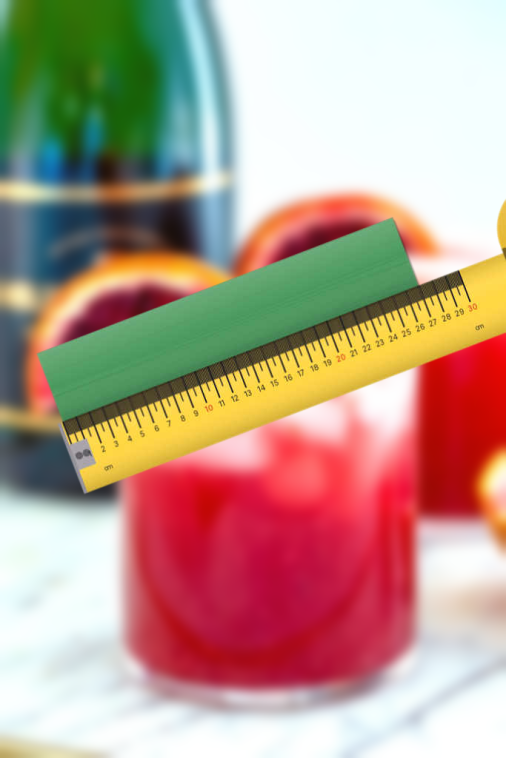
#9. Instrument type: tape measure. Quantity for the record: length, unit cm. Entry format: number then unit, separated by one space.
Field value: 27 cm
